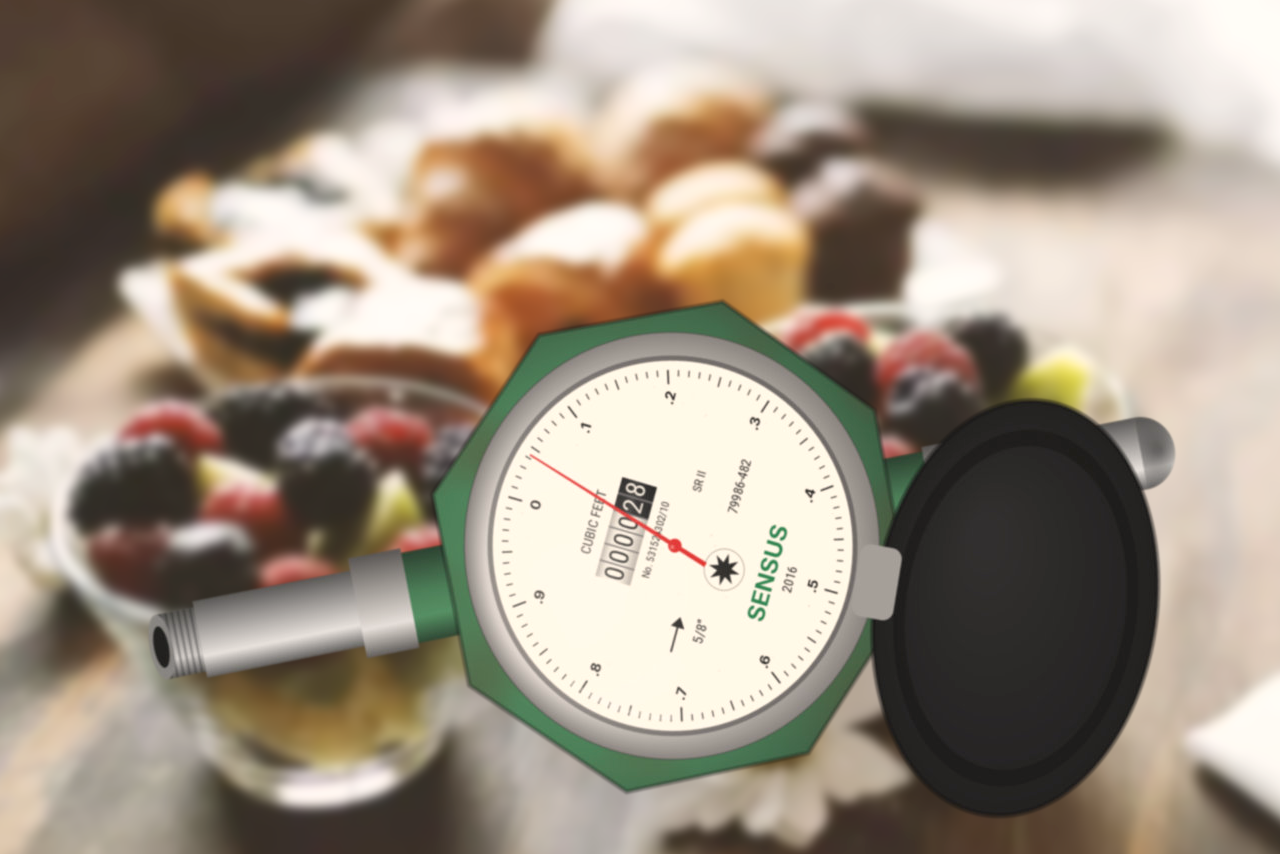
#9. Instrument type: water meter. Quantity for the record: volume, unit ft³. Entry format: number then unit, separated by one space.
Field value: 28.04 ft³
